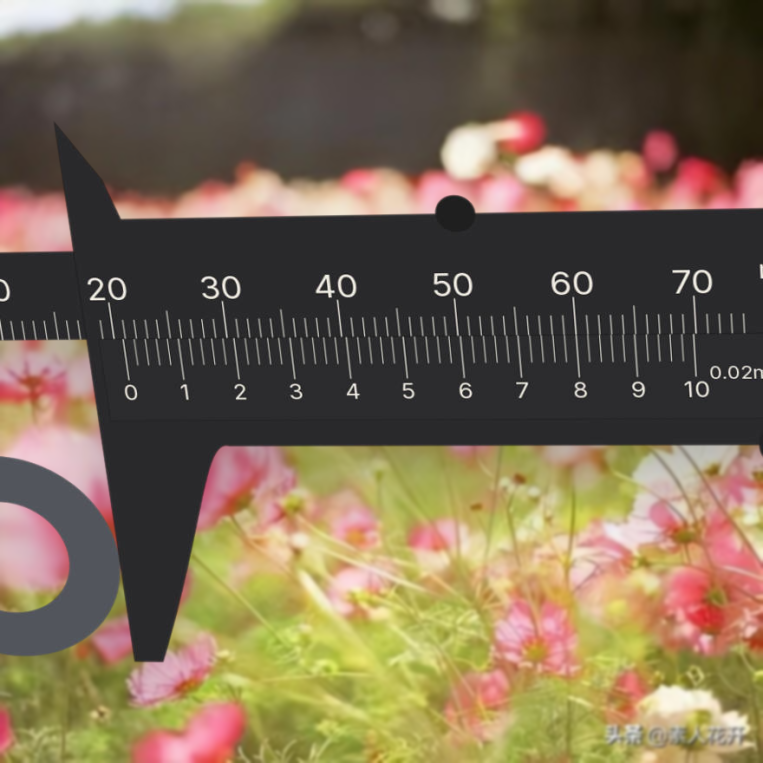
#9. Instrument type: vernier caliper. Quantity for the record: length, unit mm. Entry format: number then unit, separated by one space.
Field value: 20.8 mm
